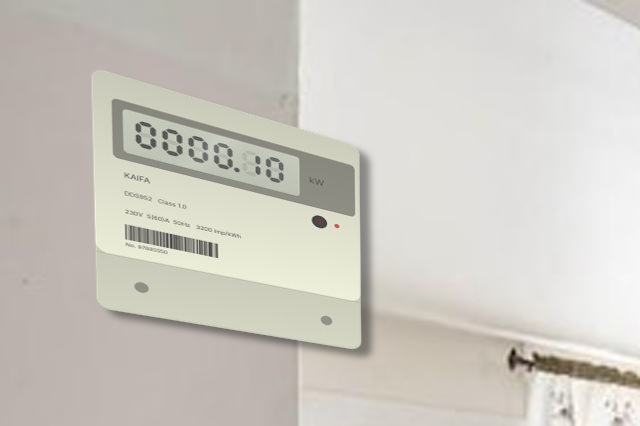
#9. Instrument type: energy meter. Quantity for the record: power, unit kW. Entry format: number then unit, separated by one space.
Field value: 0.10 kW
